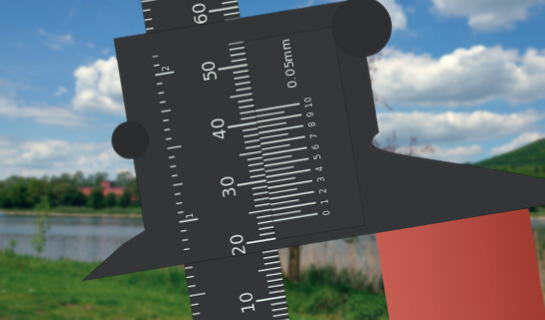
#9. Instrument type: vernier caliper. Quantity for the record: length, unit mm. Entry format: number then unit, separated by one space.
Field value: 23.0 mm
